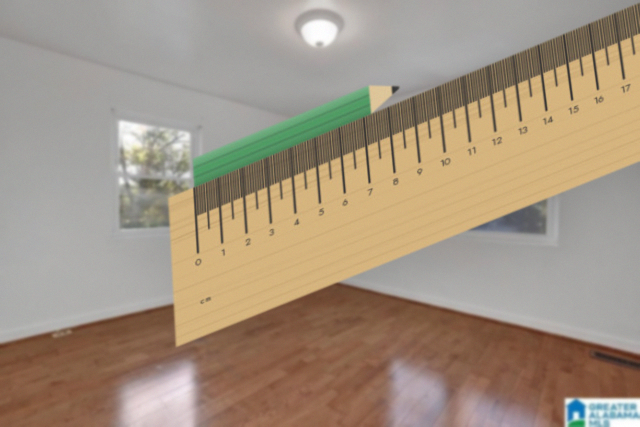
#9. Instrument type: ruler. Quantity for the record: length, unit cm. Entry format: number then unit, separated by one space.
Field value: 8.5 cm
